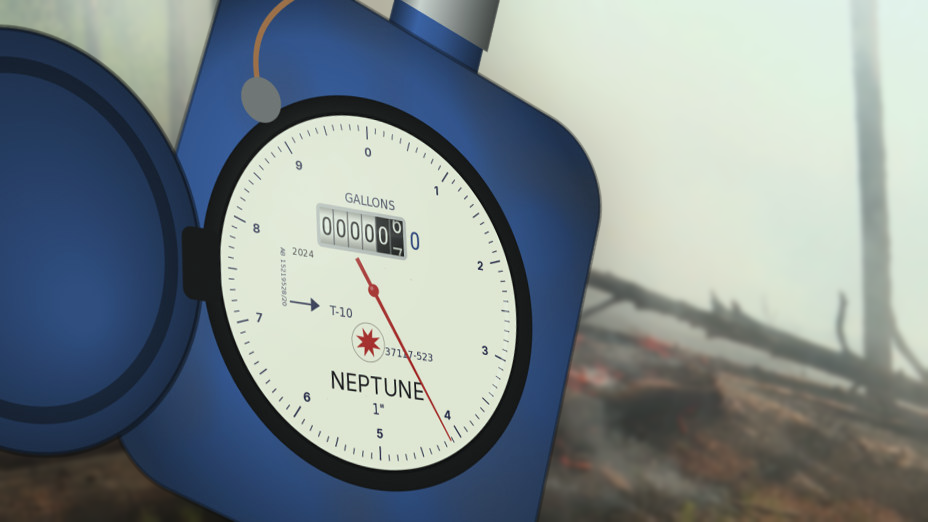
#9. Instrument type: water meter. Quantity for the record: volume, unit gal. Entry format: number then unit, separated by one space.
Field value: 64.1 gal
